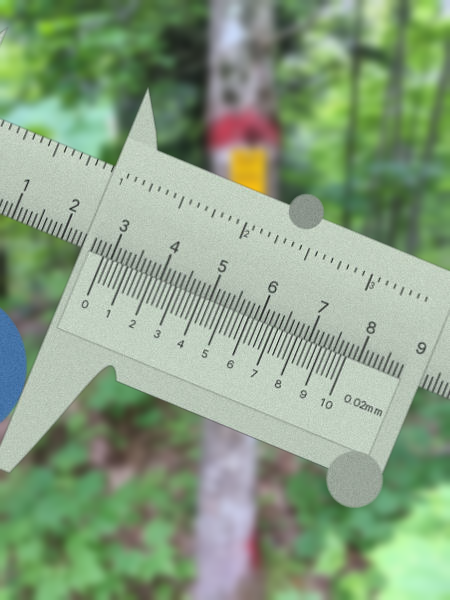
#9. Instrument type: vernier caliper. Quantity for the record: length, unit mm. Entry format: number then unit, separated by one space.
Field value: 28.5 mm
